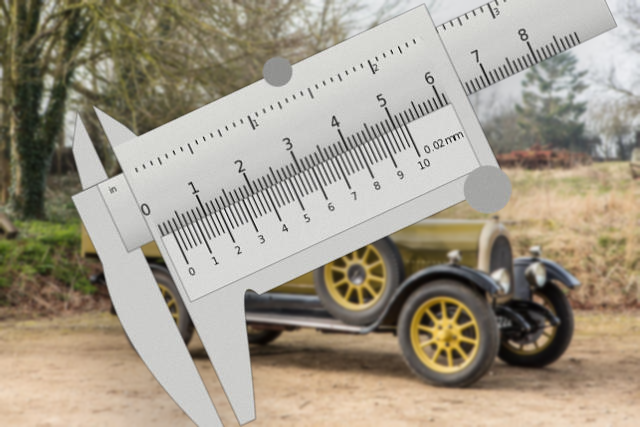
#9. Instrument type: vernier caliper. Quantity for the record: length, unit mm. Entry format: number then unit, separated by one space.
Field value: 3.0 mm
